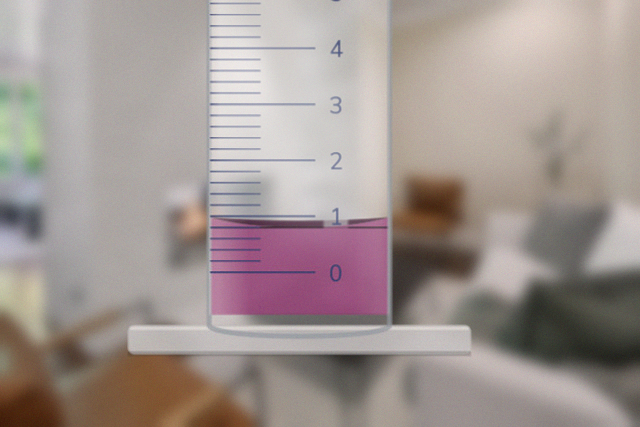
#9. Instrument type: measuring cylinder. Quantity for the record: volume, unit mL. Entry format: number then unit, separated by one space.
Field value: 0.8 mL
